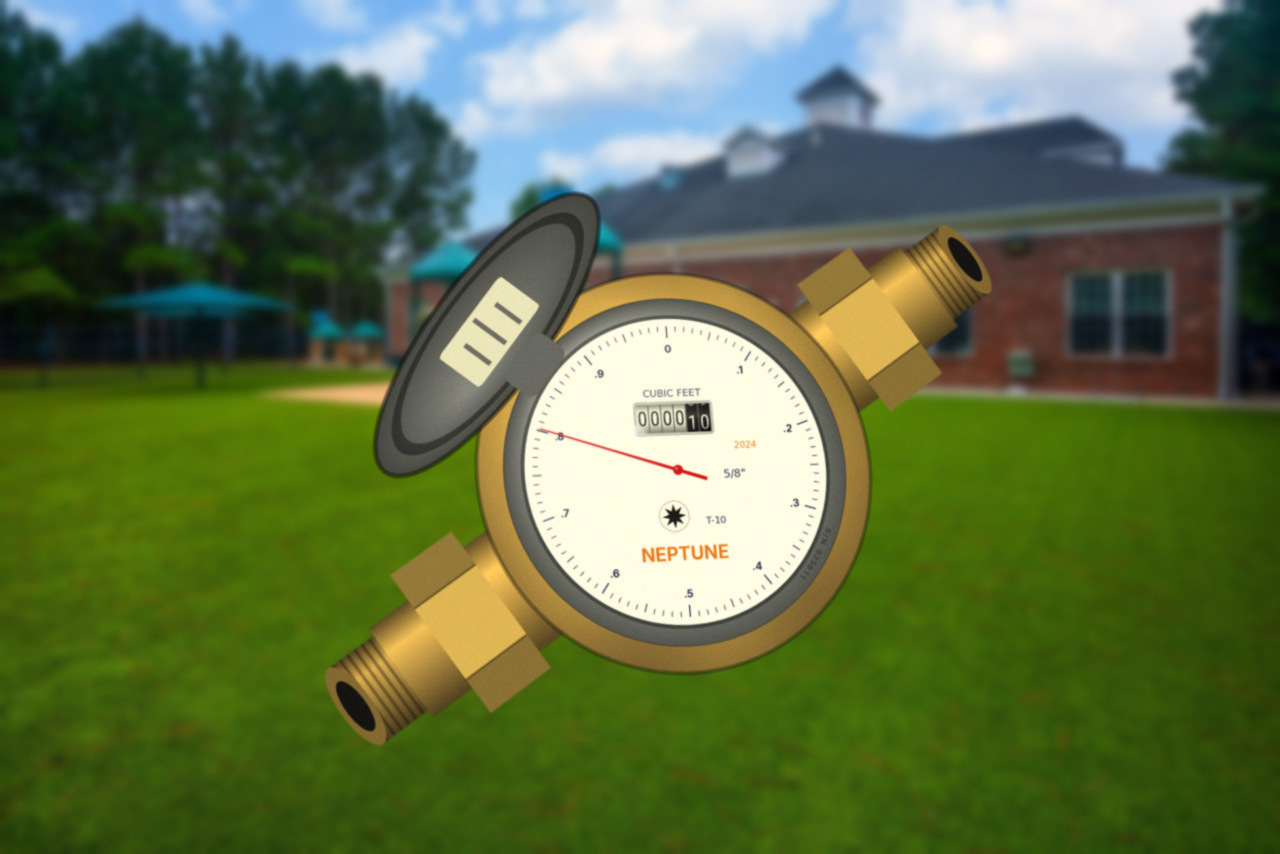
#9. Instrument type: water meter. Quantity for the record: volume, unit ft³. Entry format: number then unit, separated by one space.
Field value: 9.80 ft³
